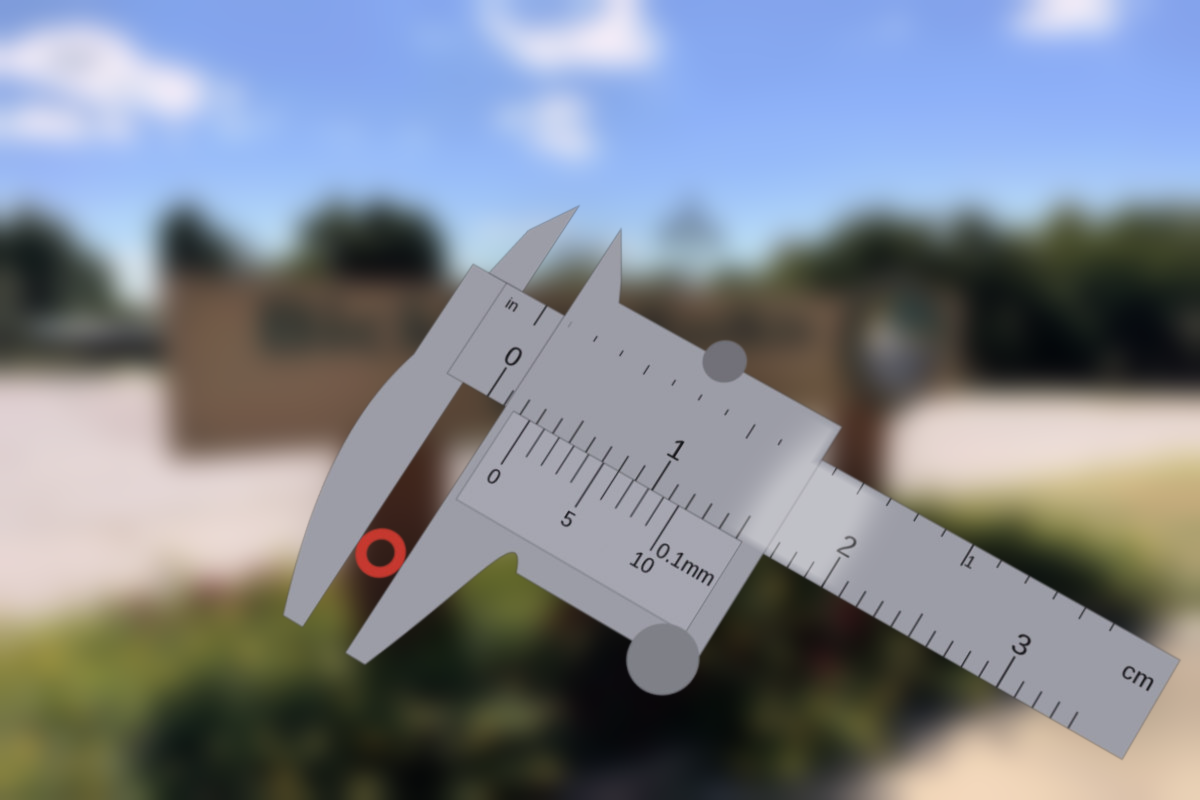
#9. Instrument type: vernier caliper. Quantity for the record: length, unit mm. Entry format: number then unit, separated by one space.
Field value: 2.6 mm
